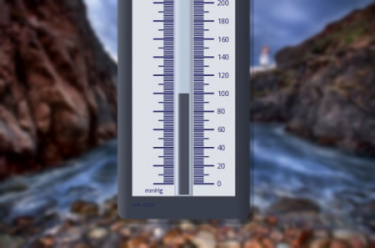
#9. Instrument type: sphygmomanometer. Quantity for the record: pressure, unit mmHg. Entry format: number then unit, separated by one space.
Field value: 100 mmHg
